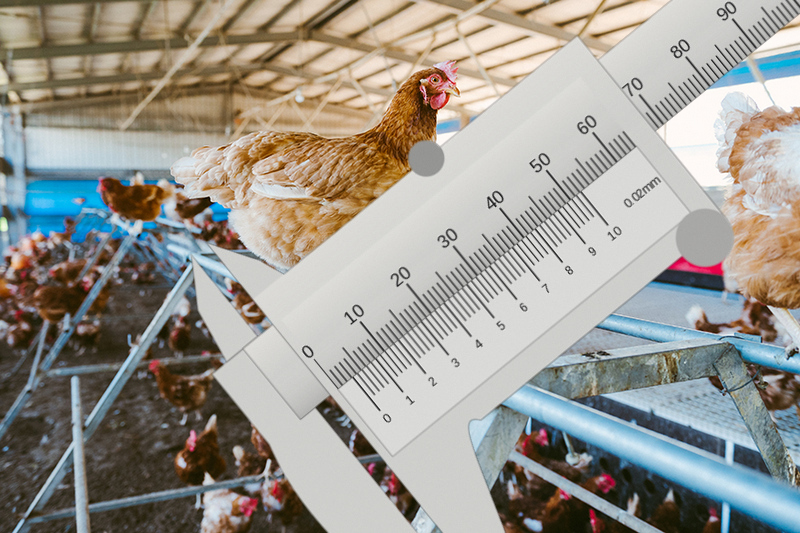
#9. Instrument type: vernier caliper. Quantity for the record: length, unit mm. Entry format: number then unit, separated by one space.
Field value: 3.2 mm
